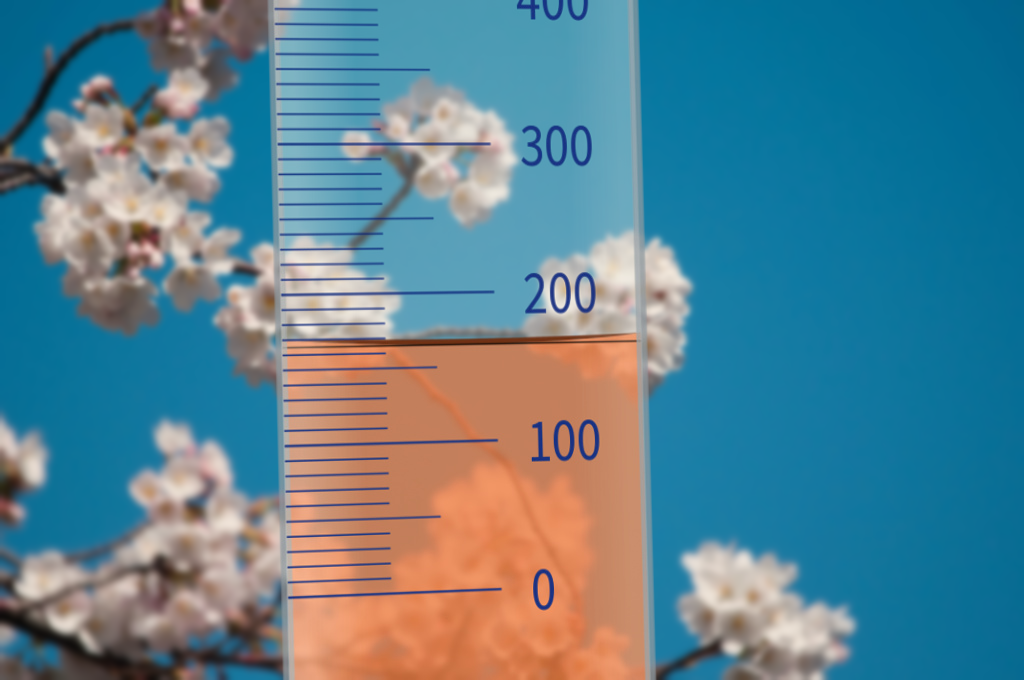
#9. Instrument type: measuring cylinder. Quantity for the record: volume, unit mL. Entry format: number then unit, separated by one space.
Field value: 165 mL
